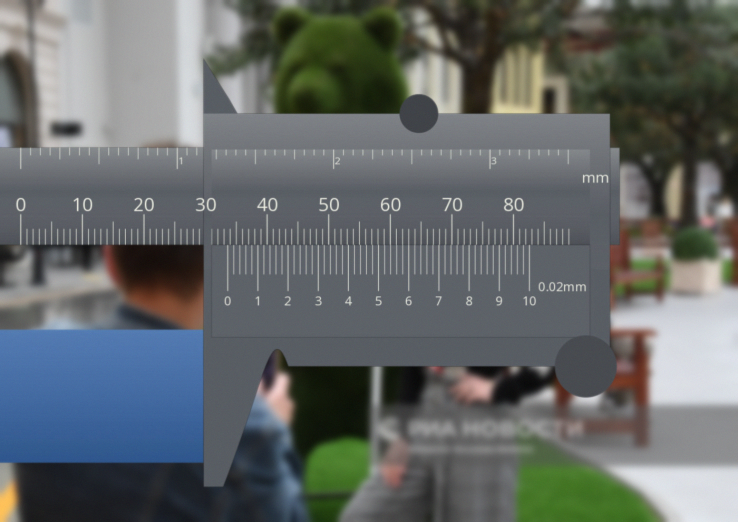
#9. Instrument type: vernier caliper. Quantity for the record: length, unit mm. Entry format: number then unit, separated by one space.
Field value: 33.6 mm
